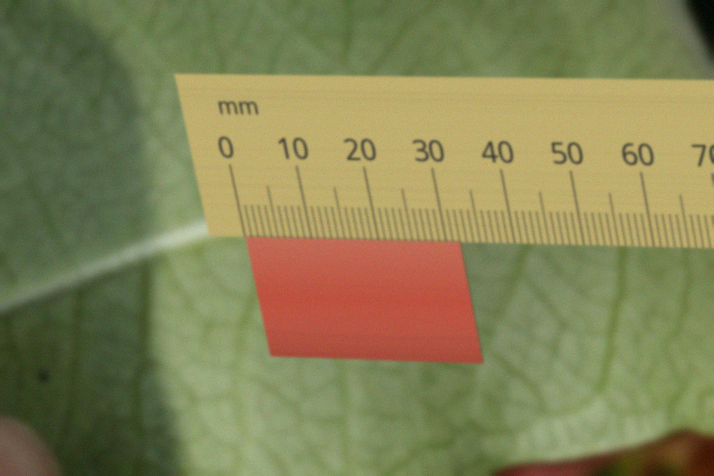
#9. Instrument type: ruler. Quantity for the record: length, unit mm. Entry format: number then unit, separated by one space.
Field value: 32 mm
